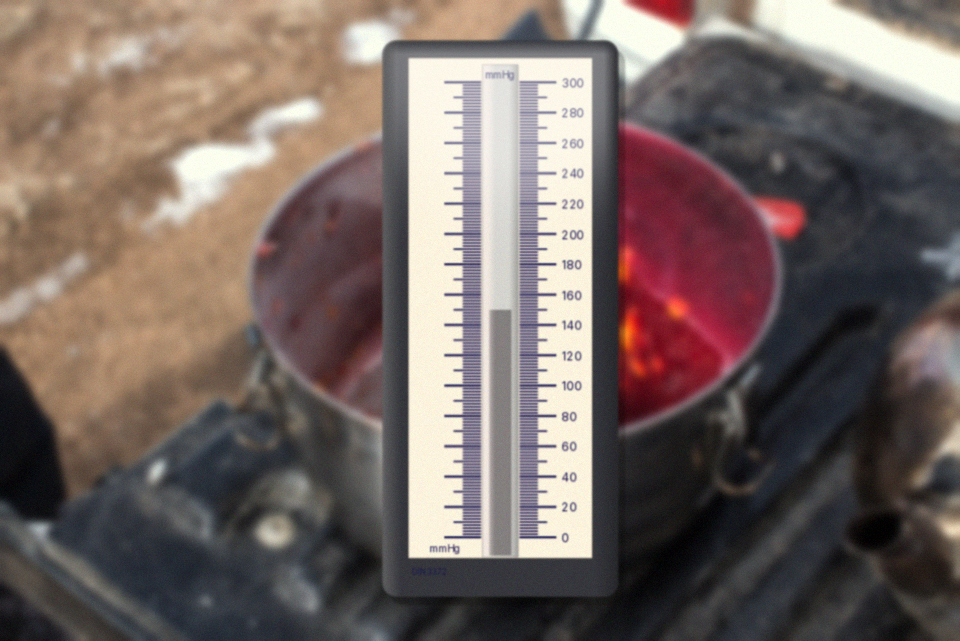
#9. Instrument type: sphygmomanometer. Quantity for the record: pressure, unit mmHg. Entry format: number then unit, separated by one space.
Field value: 150 mmHg
